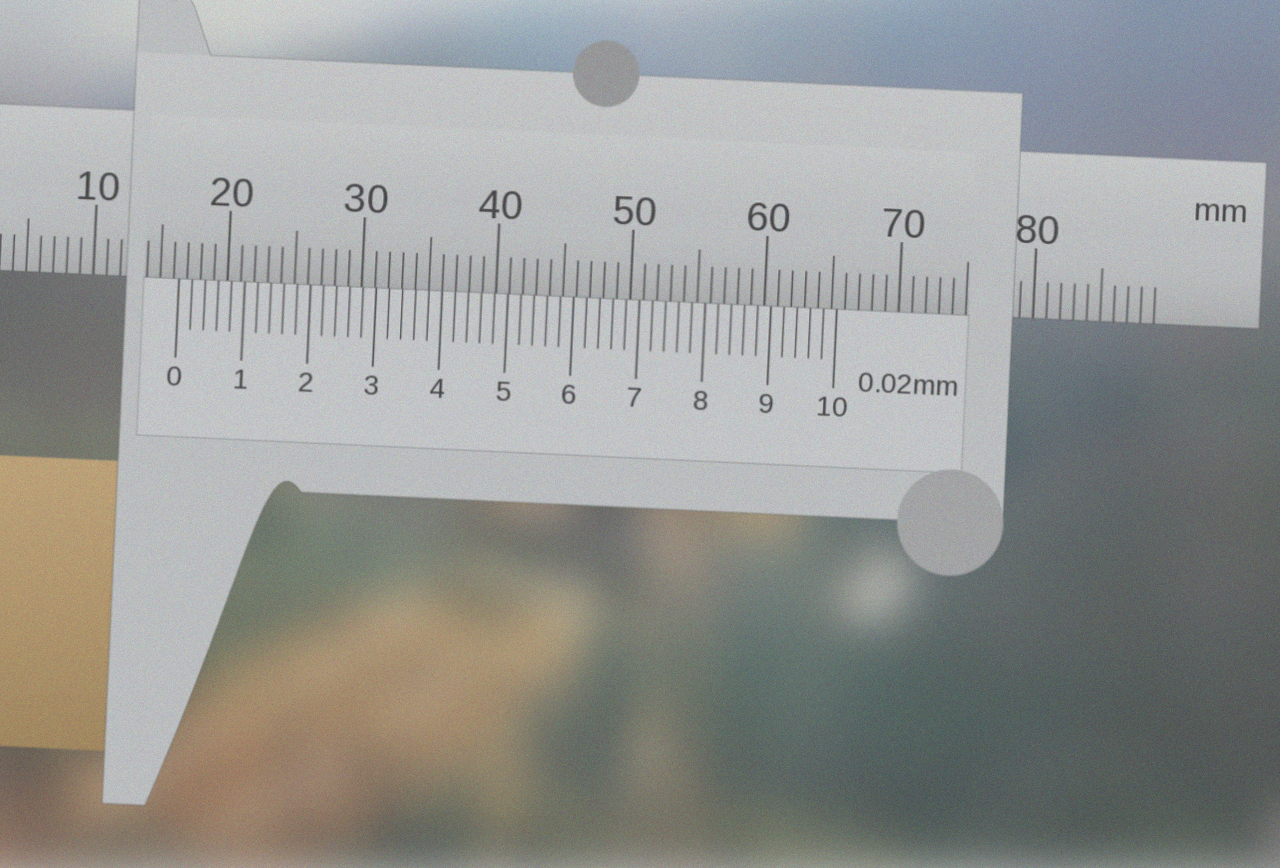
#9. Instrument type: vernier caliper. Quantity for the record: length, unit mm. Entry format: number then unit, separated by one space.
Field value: 16.4 mm
